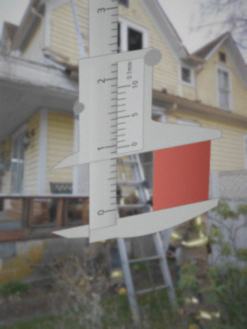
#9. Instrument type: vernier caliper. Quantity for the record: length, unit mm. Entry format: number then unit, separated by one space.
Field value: 9.6 mm
